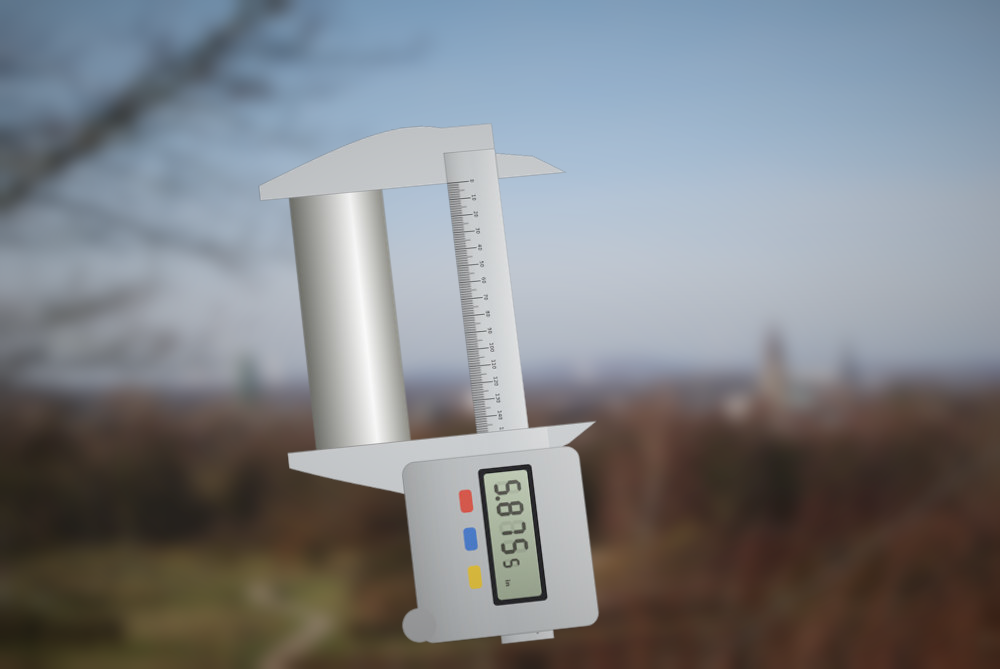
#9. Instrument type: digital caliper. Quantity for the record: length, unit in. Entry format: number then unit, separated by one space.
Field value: 5.8755 in
